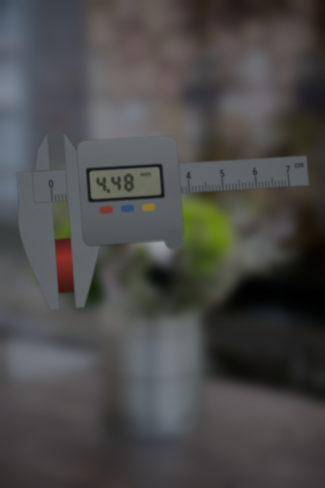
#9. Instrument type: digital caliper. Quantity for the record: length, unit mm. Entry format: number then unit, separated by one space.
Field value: 4.48 mm
